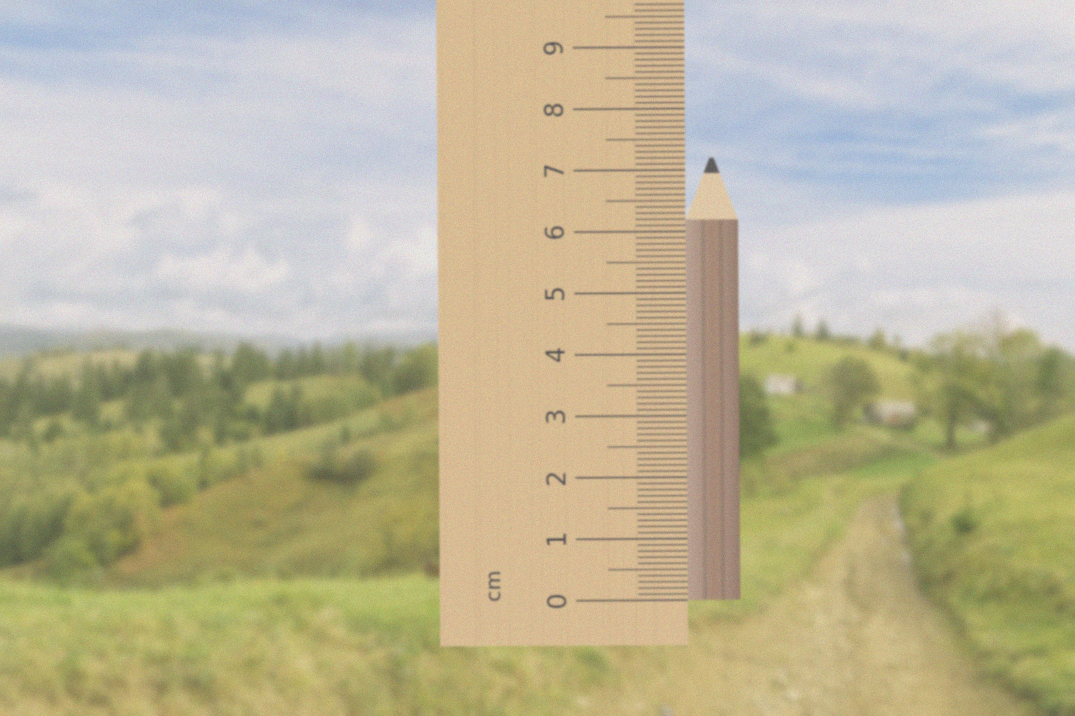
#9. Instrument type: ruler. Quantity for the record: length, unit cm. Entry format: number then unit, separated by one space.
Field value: 7.2 cm
